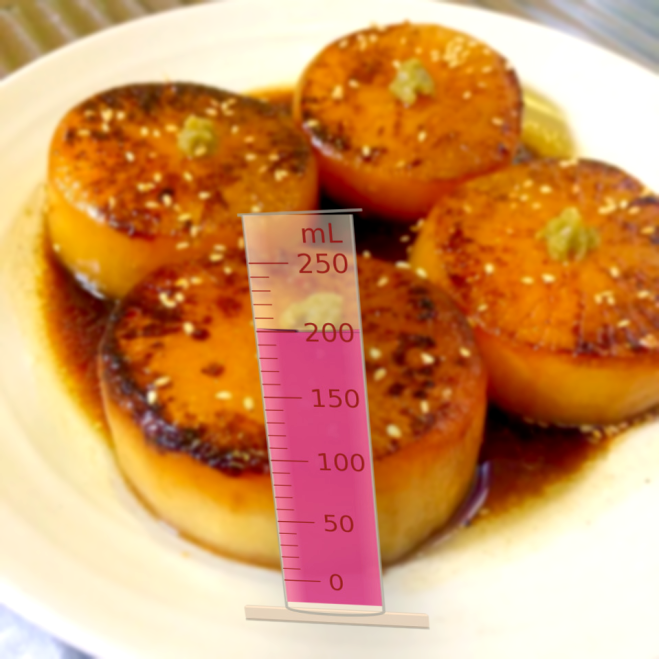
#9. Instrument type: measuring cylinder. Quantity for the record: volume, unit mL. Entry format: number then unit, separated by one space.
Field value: 200 mL
